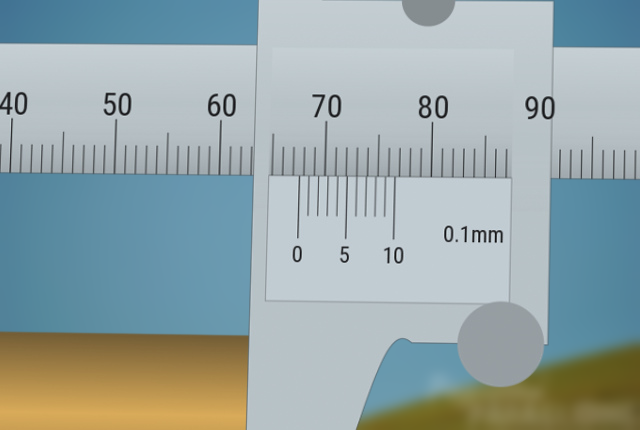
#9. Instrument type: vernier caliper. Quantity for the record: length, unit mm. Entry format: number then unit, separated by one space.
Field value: 67.6 mm
